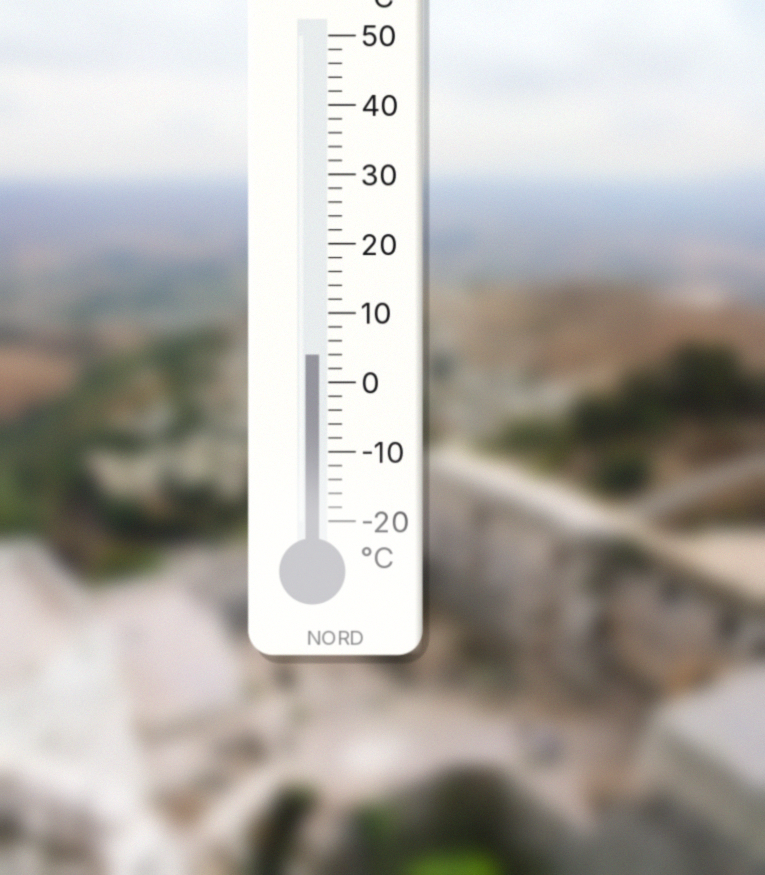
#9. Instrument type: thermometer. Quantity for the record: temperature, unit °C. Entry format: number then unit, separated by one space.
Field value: 4 °C
